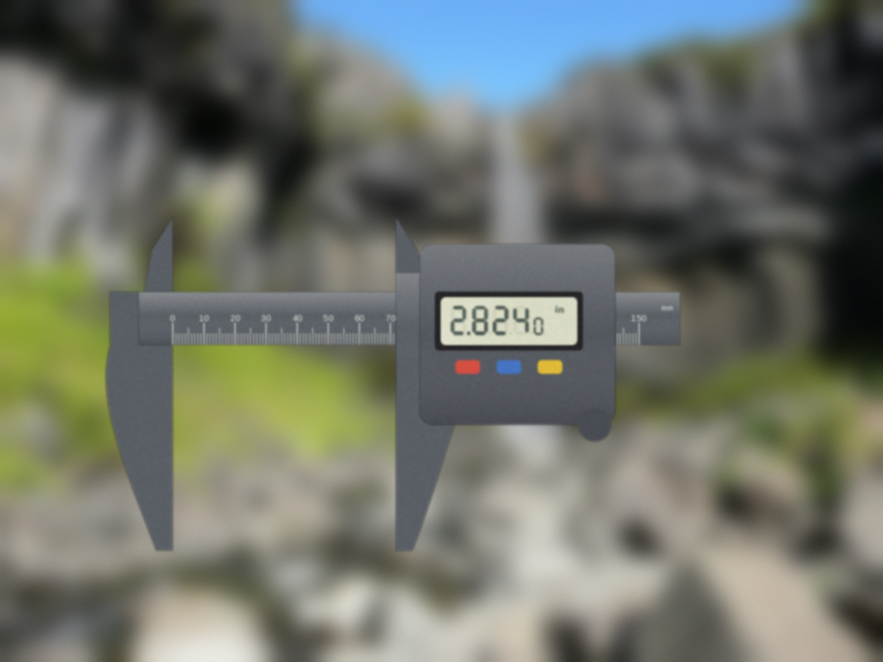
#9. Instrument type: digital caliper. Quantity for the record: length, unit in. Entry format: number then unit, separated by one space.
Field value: 2.8240 in
